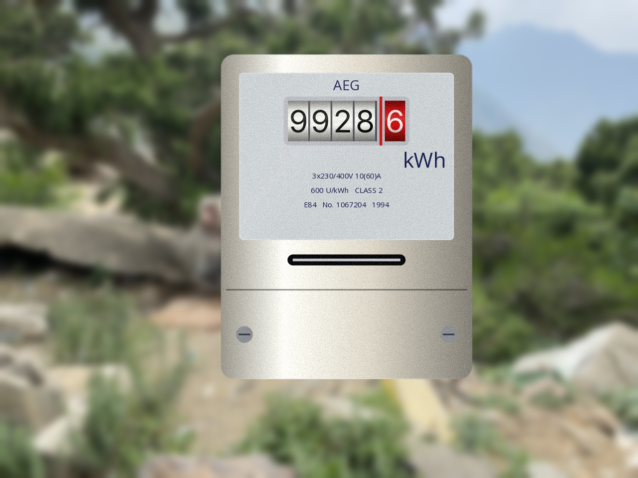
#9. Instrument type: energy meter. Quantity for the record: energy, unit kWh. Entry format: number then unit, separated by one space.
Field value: 9928.6 kWh
